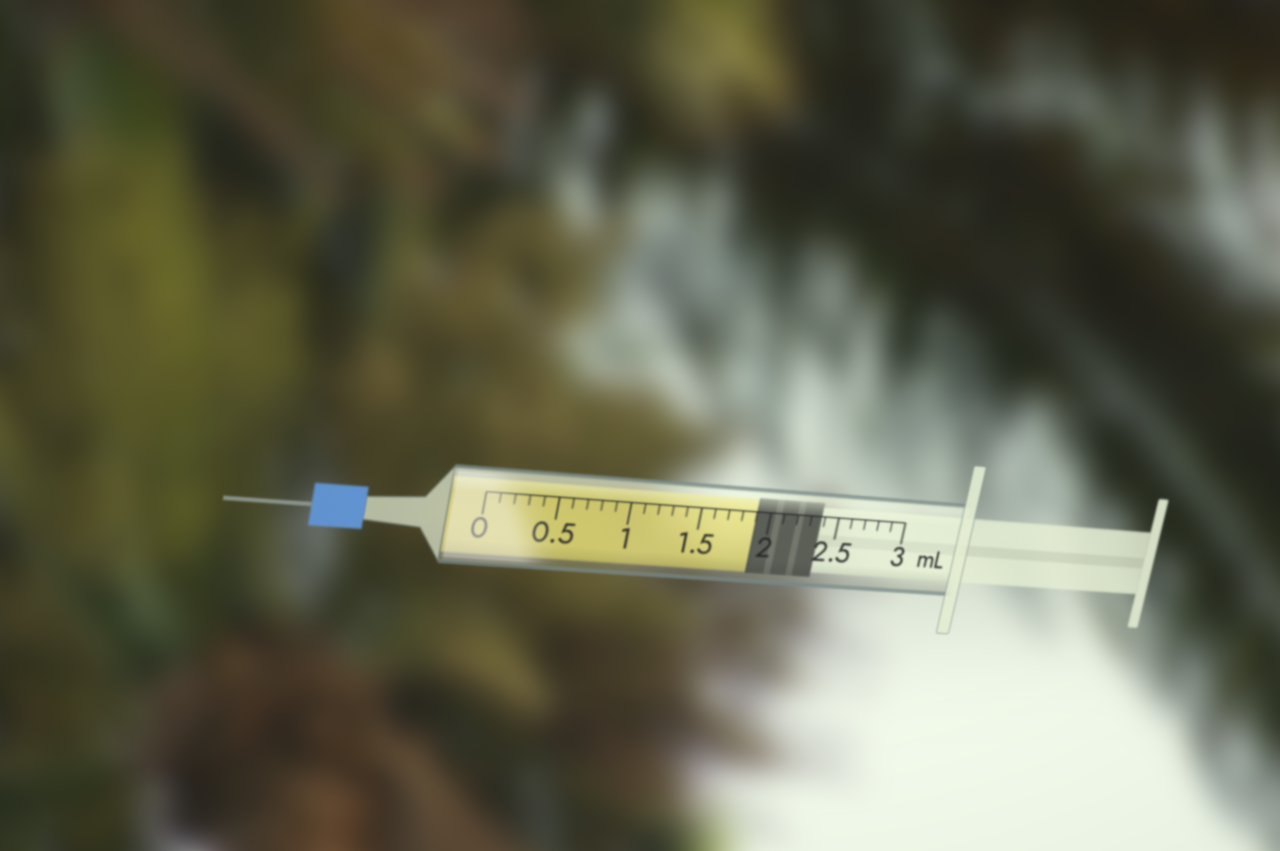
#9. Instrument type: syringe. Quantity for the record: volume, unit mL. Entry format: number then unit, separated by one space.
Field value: 1.9 mL
